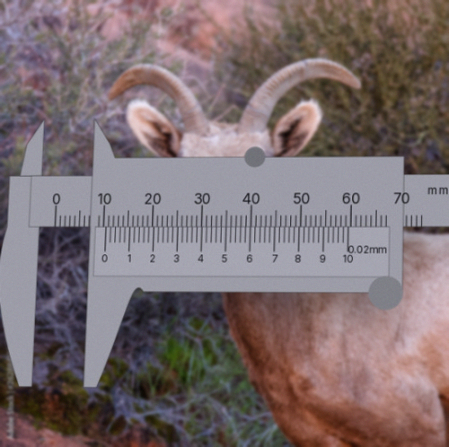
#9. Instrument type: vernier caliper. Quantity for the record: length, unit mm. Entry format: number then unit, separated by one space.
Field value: 10.5 mm
